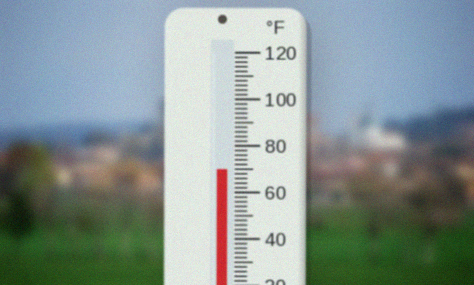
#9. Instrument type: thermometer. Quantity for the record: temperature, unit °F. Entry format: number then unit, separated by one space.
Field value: 70 °F
